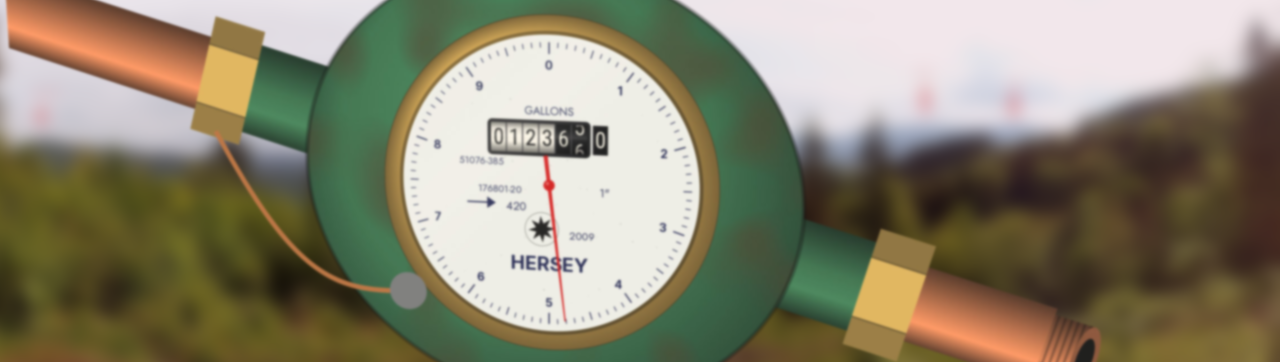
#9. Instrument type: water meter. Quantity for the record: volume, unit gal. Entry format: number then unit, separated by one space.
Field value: 123654.8 gal
